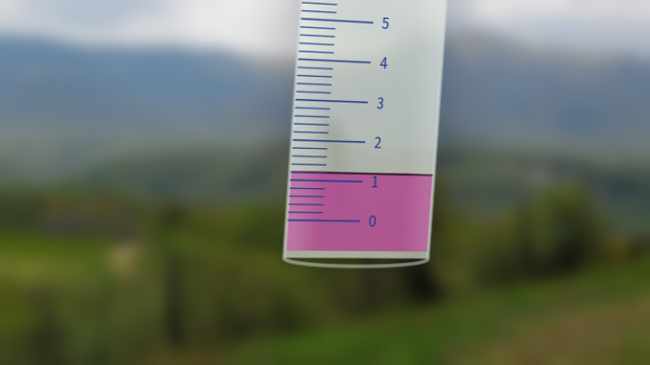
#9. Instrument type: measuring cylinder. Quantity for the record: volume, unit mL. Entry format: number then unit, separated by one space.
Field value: 1.2 mL
